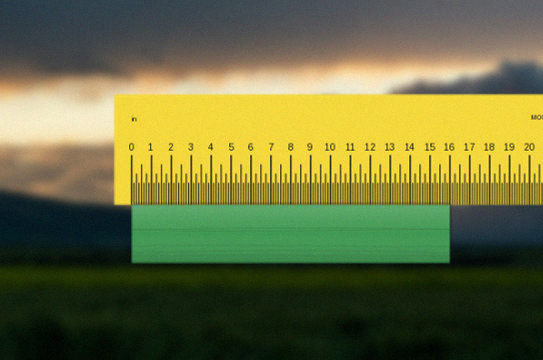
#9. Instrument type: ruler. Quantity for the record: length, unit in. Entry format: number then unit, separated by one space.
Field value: 16 in
